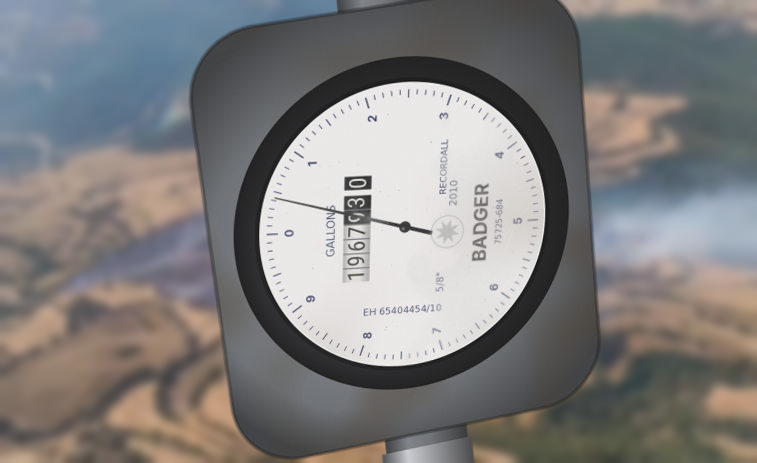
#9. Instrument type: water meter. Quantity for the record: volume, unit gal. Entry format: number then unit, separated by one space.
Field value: 1967930.4 gal
